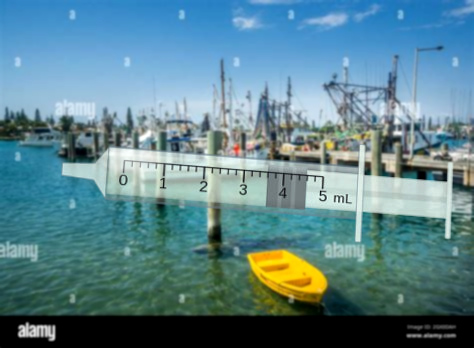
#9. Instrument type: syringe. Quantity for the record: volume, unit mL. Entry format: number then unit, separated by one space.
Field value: 3.6 mL
